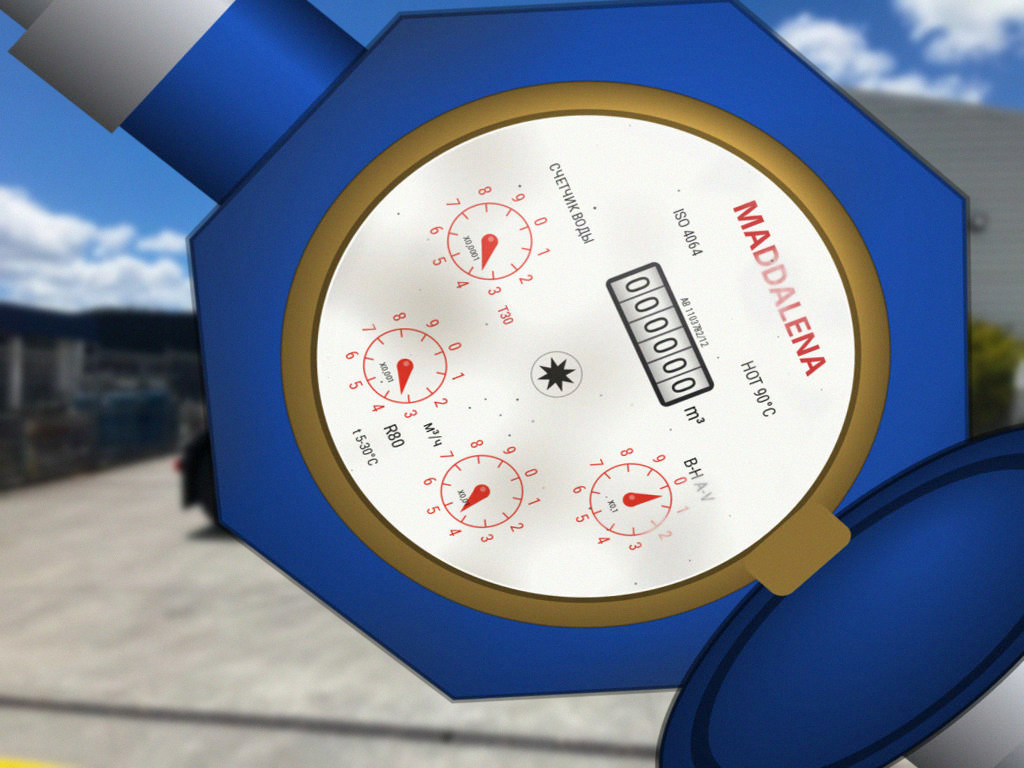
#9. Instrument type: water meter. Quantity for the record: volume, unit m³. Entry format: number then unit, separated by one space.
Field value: 0.0433 m³
